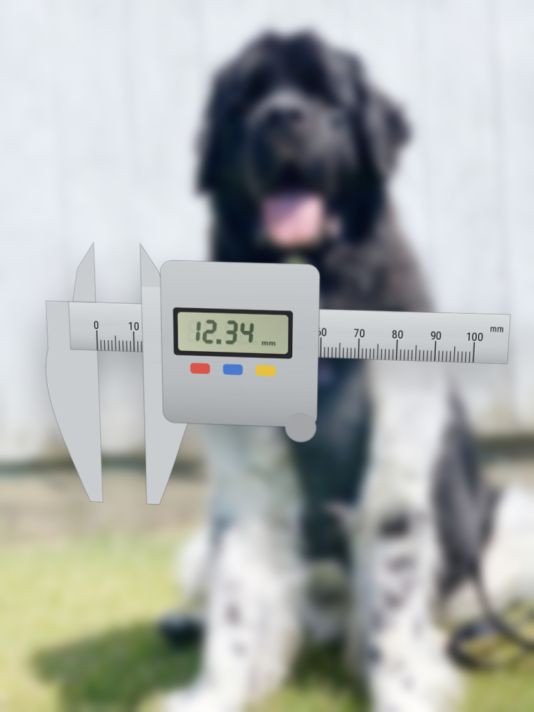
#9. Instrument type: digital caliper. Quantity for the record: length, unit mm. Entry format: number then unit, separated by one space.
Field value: 12.34 mm
